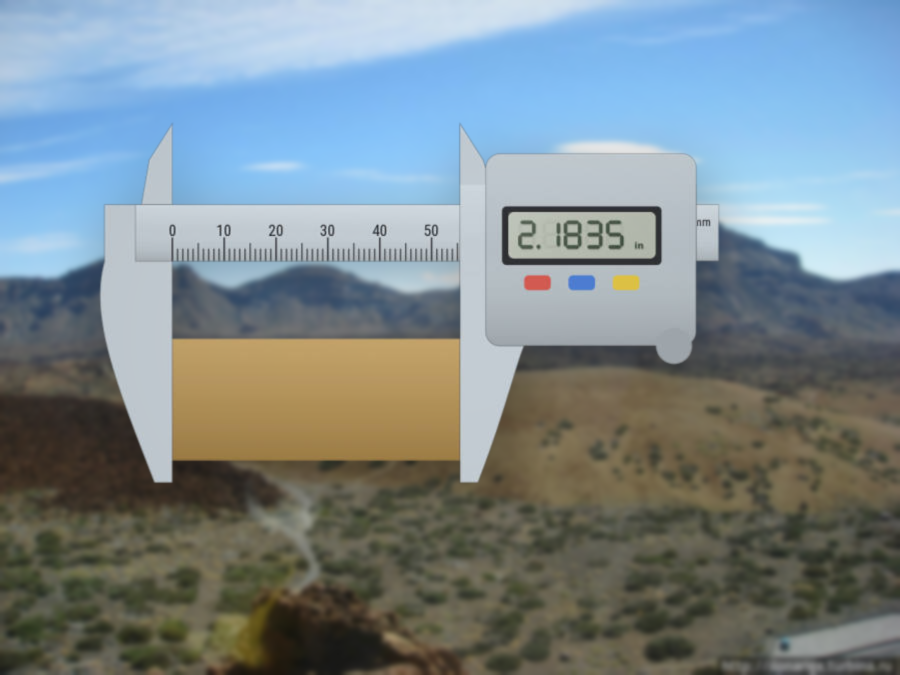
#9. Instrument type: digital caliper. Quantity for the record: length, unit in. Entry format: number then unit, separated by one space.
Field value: 2.1835 in
